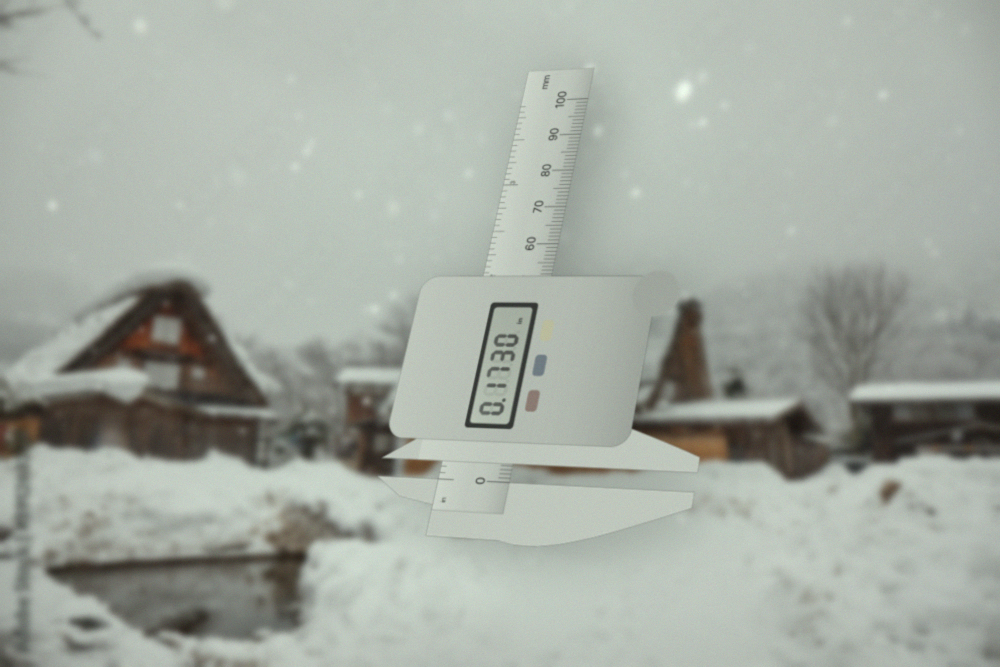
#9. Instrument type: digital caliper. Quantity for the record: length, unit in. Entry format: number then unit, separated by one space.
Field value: 0.1730 in
